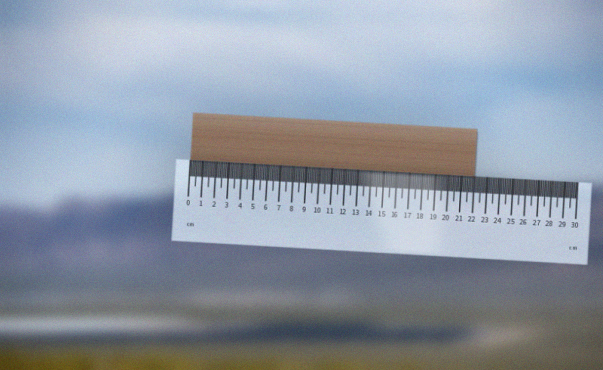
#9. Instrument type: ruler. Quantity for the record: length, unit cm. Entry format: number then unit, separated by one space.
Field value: 22 cm
